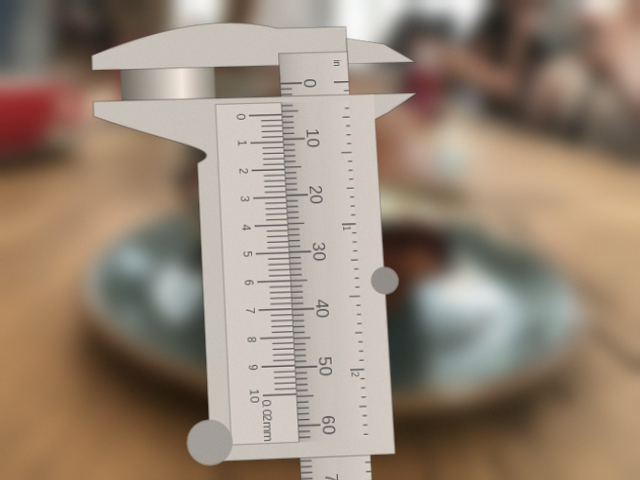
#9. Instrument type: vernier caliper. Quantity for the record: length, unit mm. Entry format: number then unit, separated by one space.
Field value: 5.6 mm
